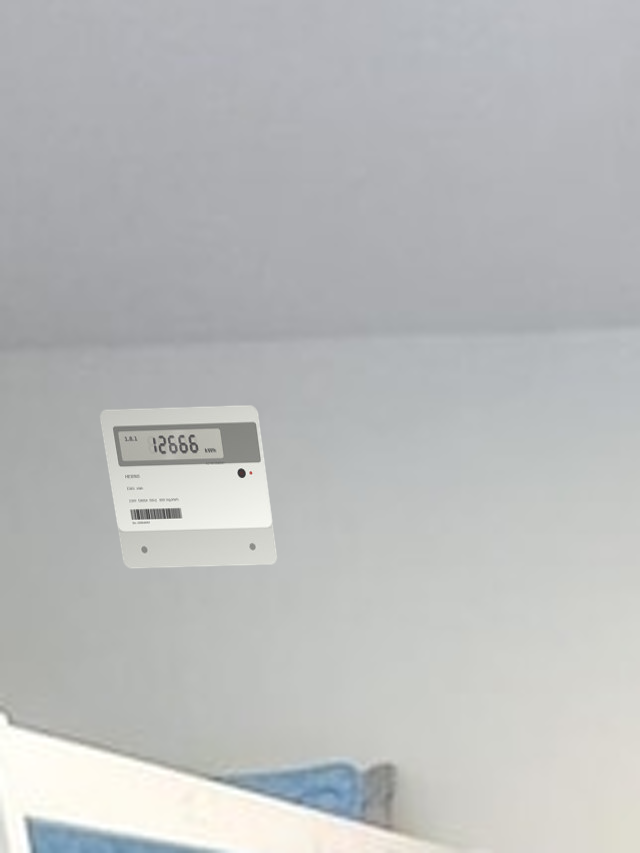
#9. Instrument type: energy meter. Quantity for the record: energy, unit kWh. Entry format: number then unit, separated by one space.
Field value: 12666 kWh
